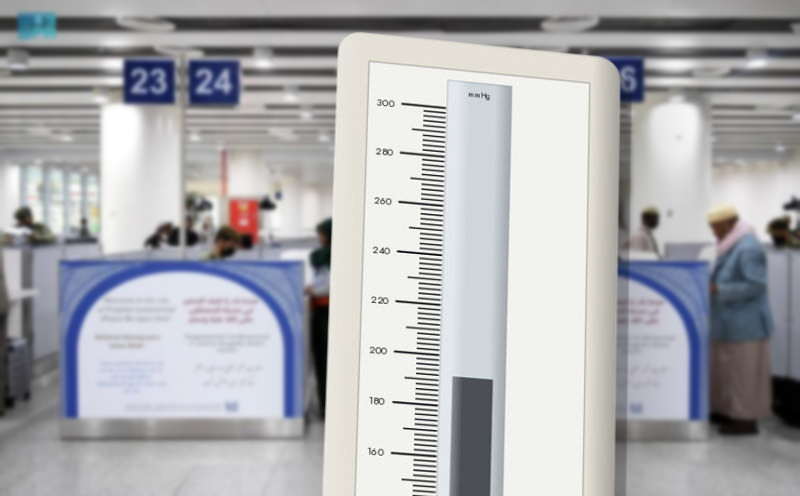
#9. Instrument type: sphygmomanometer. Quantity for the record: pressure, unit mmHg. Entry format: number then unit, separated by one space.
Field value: 192 mmHg
